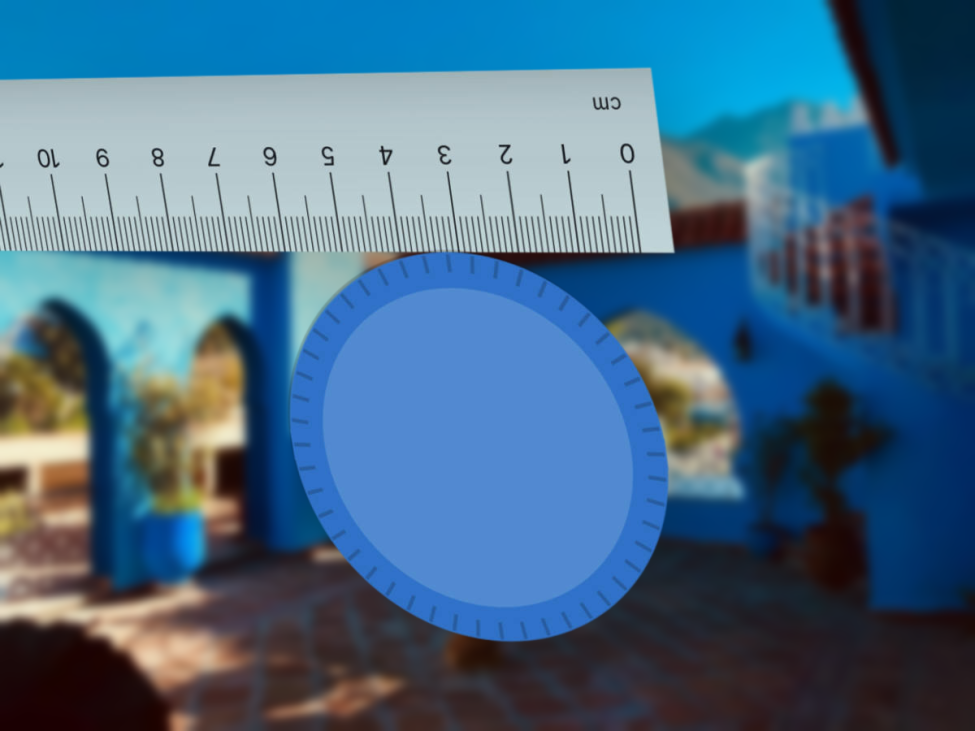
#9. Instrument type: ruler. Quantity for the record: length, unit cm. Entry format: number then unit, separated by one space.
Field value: 6.4 cm
